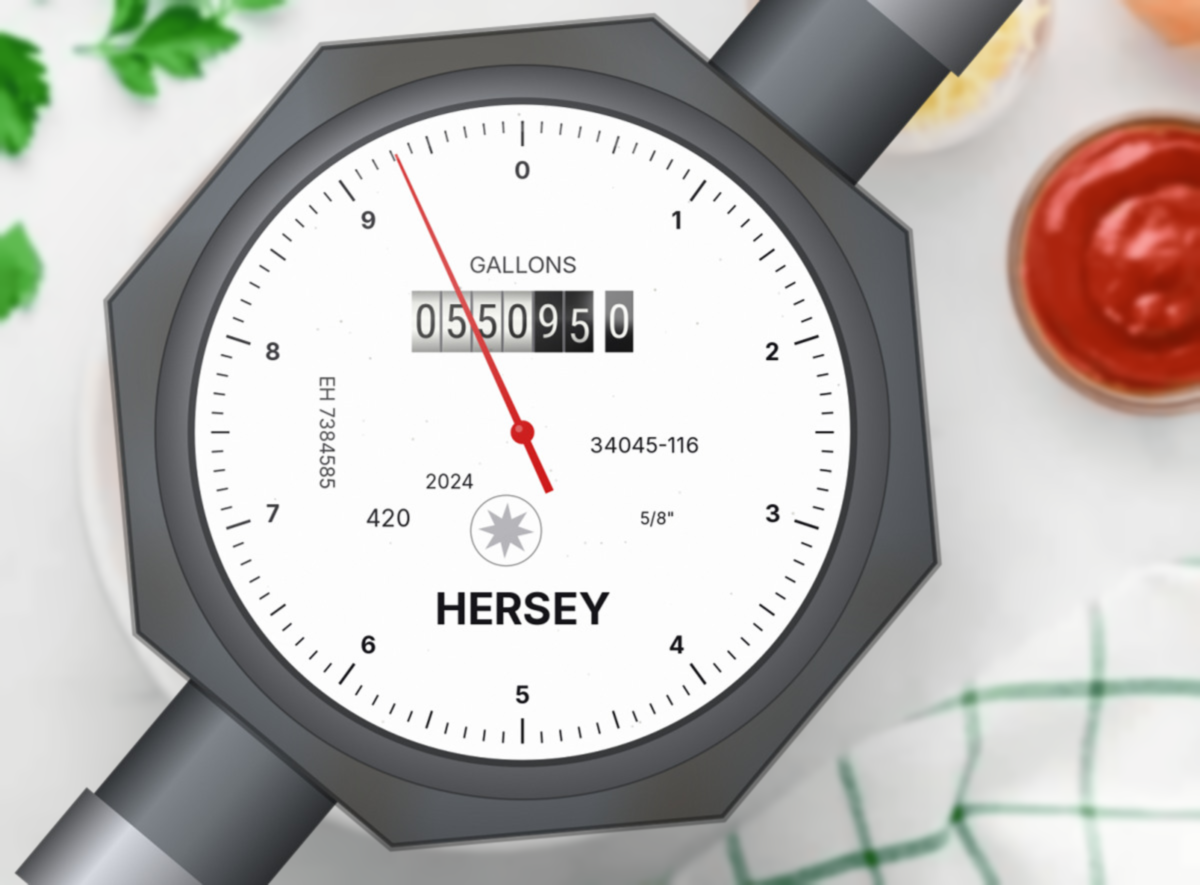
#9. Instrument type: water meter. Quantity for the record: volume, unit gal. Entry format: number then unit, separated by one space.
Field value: 550949.3 gal
